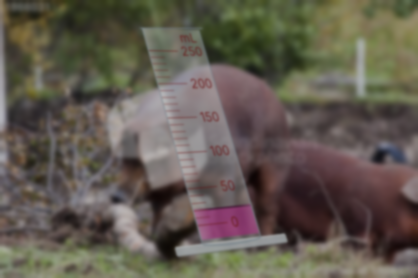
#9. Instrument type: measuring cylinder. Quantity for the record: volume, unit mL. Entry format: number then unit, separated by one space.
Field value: 20 mL
